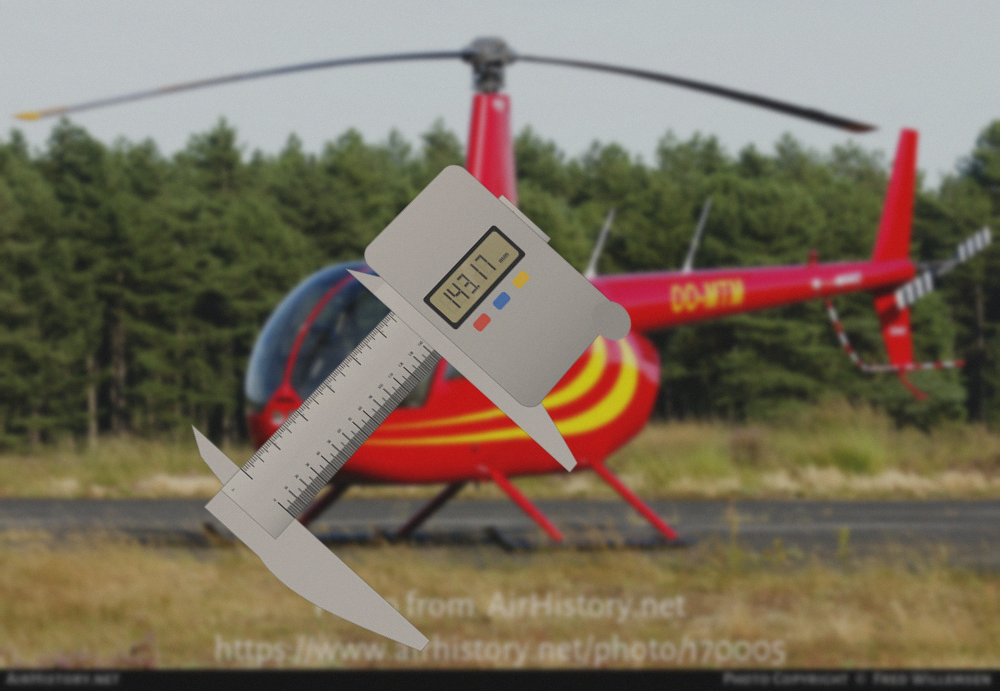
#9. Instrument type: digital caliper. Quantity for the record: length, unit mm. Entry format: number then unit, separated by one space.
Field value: 143.17 mm
